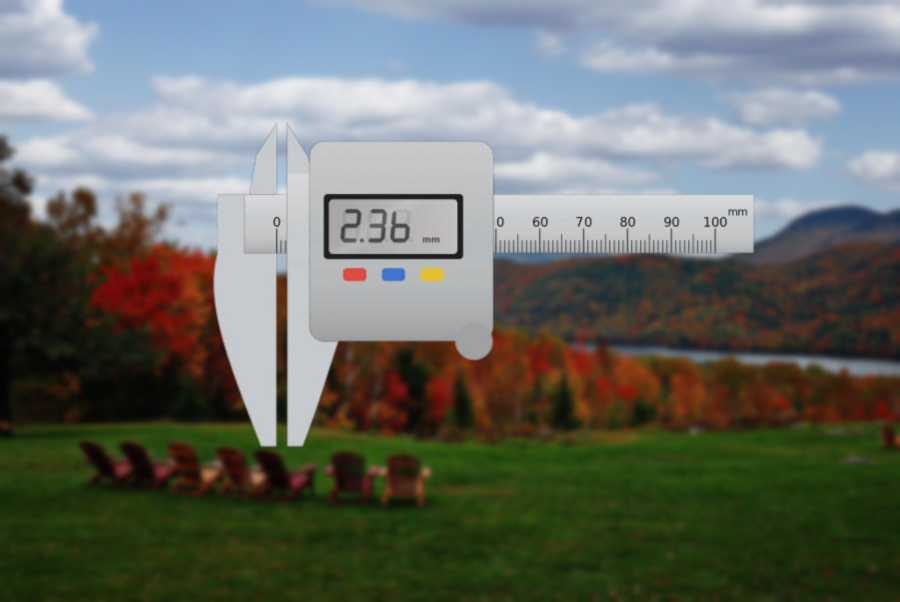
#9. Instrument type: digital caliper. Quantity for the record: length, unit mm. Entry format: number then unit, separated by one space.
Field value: 2.36 mm
